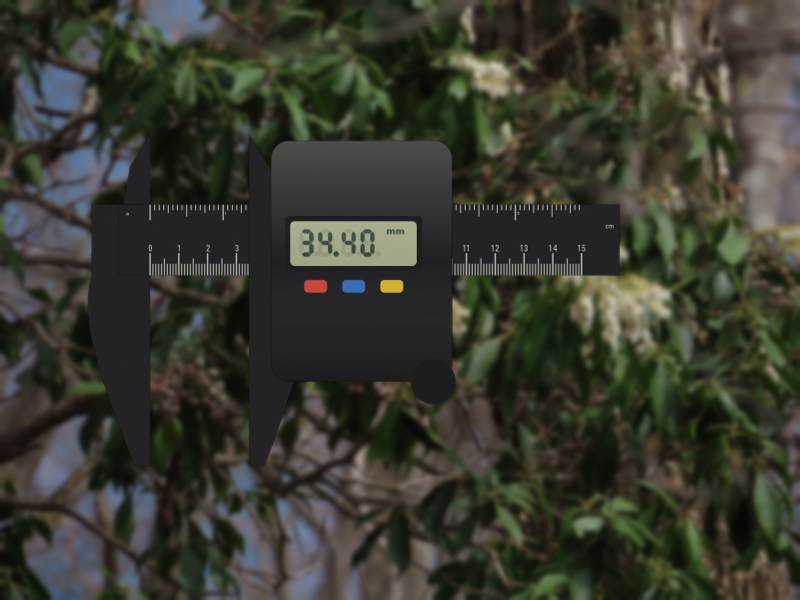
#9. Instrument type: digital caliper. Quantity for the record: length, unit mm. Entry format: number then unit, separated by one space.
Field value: 34.40 mm
